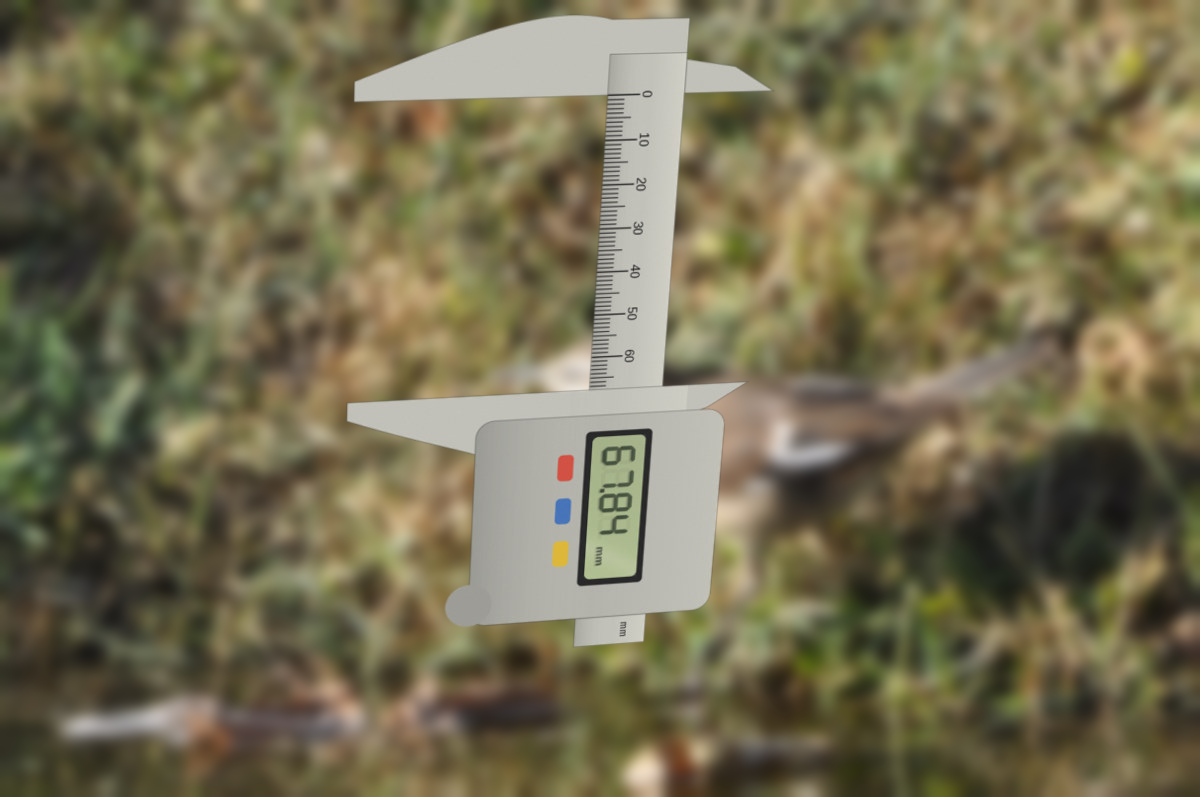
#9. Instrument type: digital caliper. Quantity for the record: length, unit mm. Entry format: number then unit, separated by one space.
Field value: 67.84 mm
